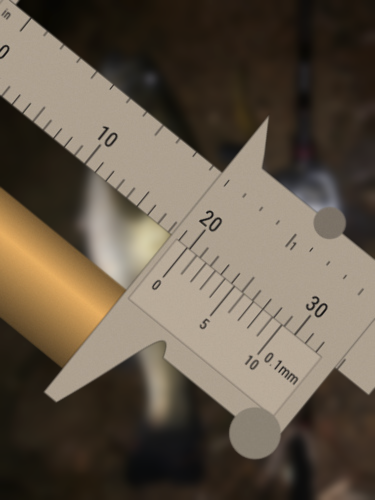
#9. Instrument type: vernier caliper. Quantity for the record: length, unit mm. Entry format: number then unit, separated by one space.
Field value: 19.8 mm
